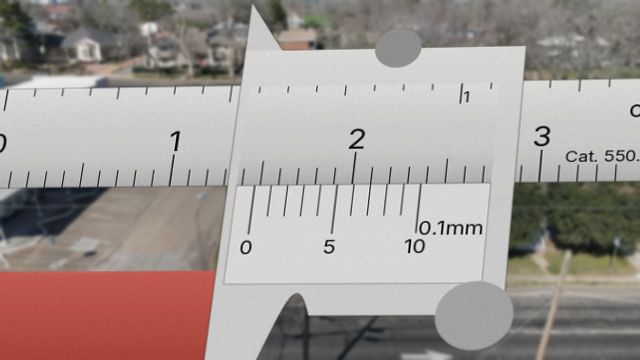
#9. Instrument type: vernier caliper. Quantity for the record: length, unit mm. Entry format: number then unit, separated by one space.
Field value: 14.7 mm
